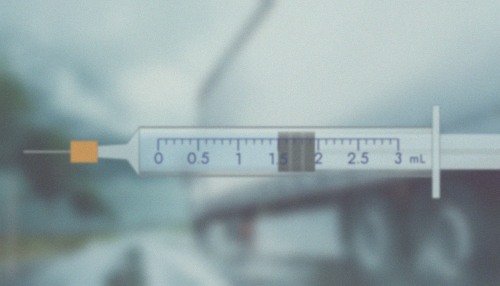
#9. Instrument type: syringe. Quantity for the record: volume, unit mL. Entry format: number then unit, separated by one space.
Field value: 1.5 mL
